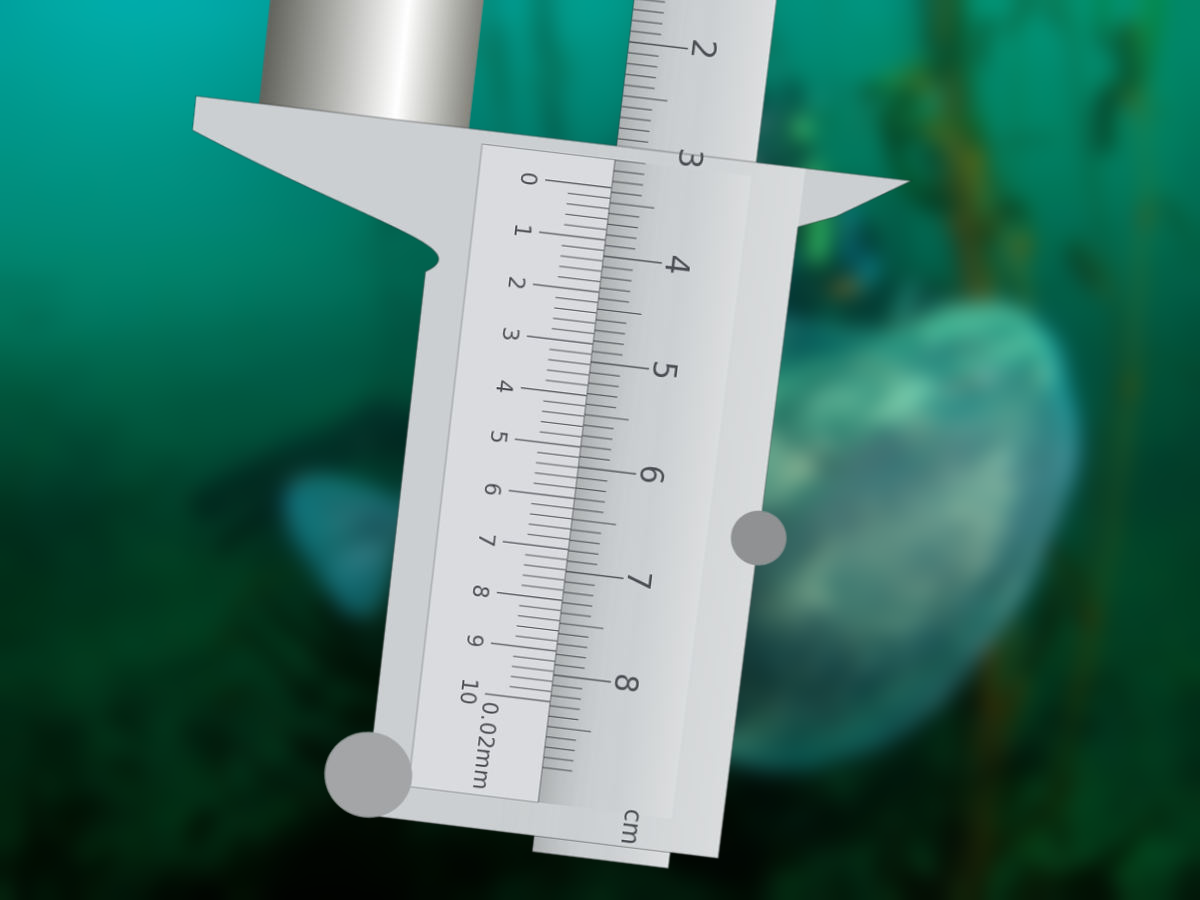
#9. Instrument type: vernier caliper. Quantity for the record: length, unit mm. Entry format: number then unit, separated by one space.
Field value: 33.6 mm
